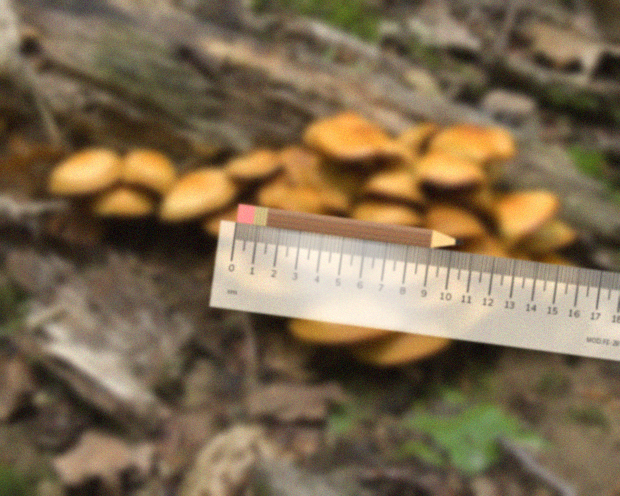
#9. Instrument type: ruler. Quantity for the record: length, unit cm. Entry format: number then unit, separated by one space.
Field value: 10.5 cm
